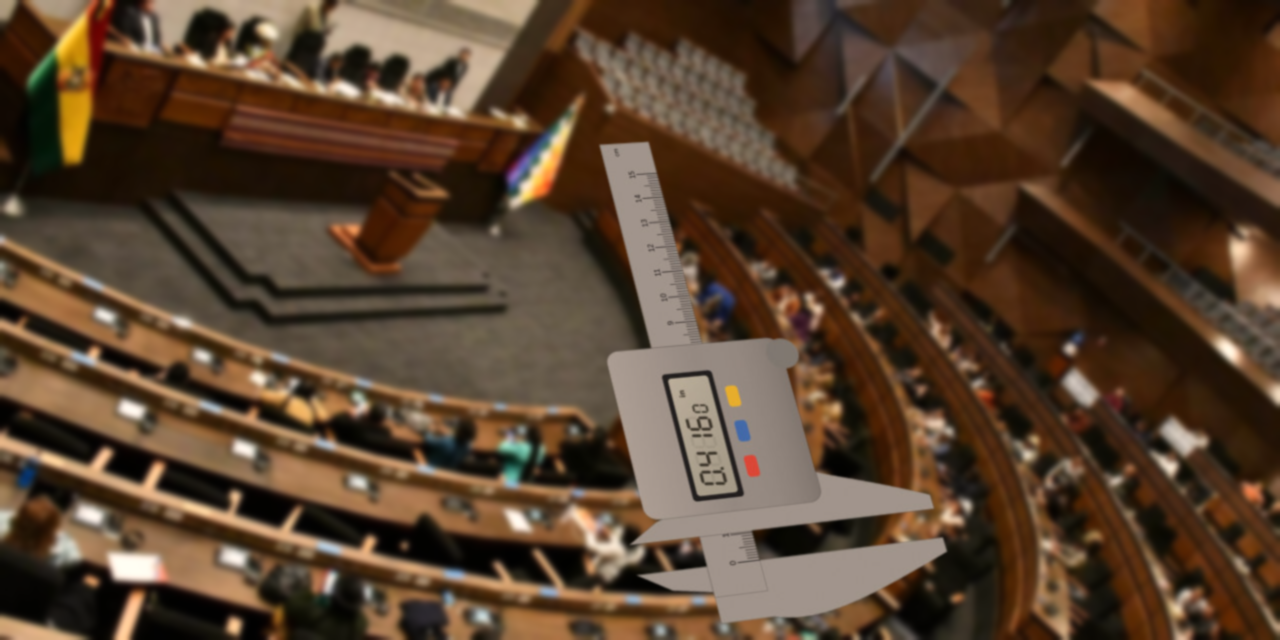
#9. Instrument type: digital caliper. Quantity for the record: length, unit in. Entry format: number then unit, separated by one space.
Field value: 0.4160 in
